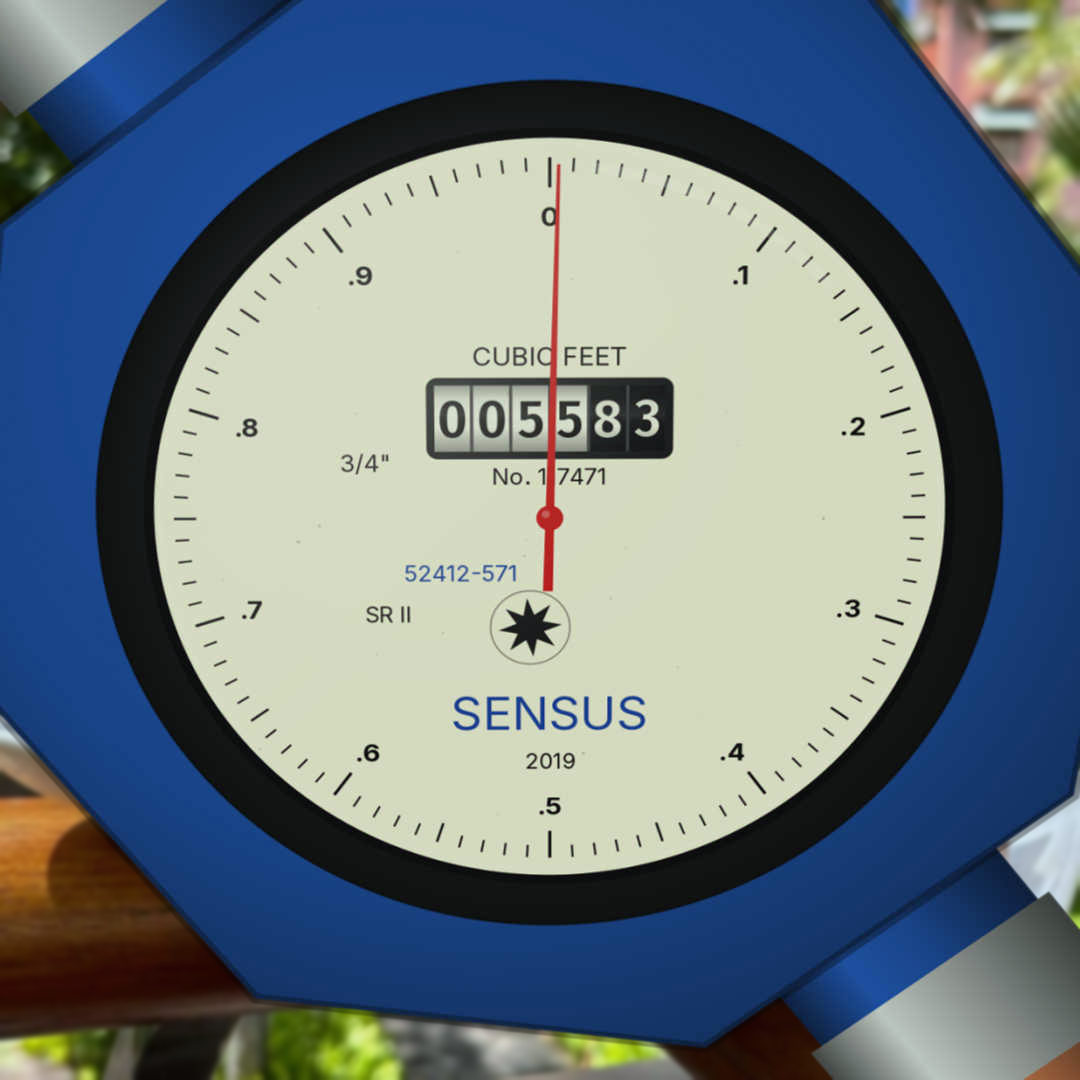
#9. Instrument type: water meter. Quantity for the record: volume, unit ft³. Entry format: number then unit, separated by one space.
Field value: 5583.00 ft³
